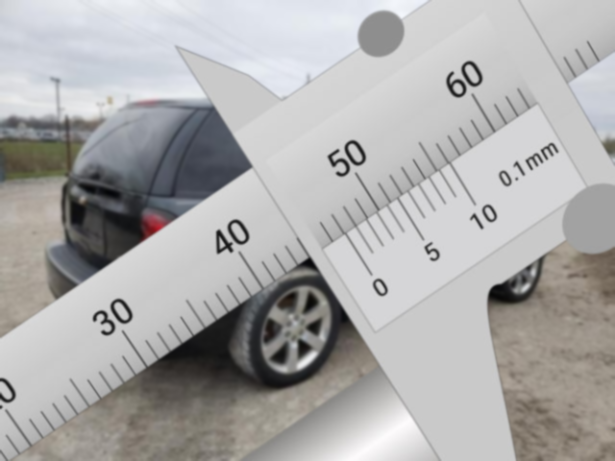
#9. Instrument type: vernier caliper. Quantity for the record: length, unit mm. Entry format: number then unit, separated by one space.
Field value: 47.1 mm
